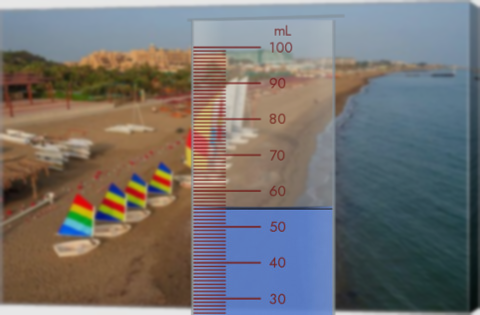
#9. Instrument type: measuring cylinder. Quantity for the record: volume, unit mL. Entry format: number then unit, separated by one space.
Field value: 55 mL
